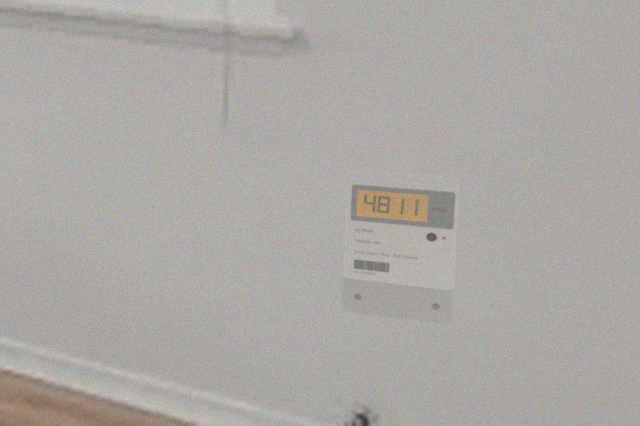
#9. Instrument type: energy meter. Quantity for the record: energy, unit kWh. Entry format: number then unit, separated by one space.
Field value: 4811 kWh
